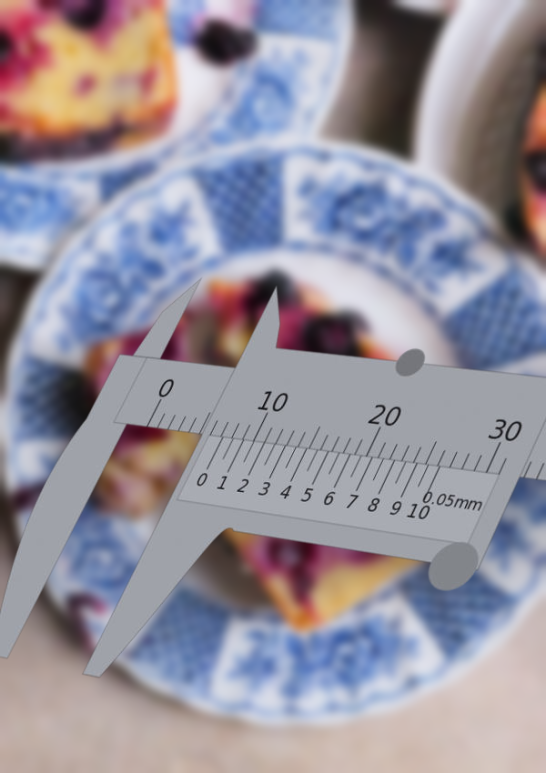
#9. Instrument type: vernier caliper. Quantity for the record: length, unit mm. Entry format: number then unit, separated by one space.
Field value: 7.2 mm
